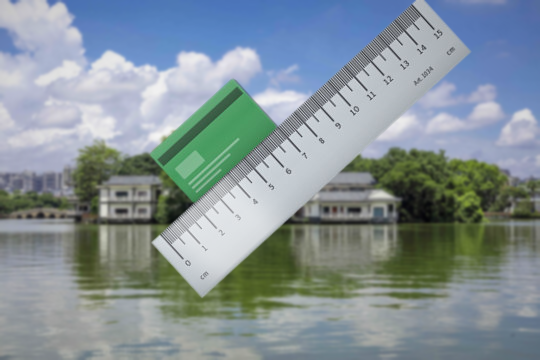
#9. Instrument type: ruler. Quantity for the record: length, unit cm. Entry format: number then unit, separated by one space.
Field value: 5 cm
